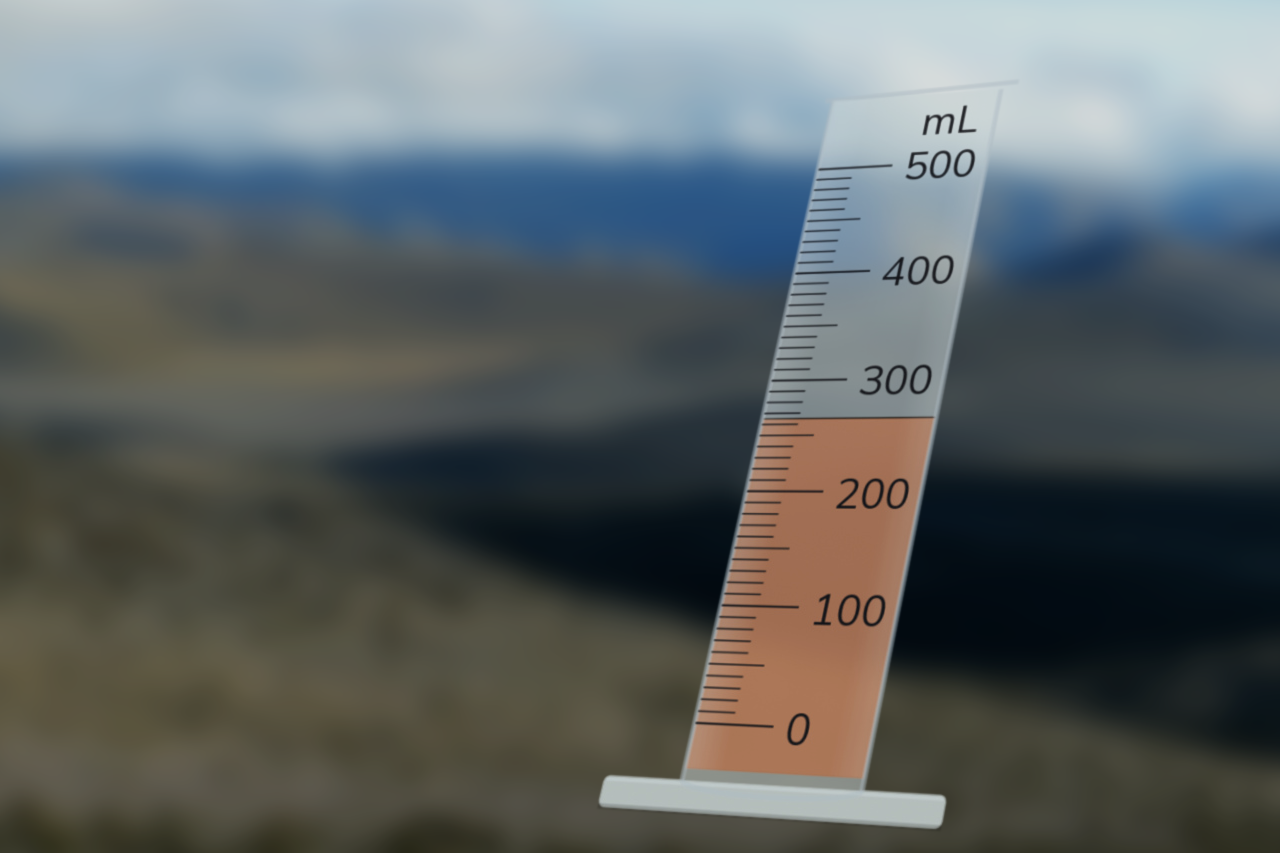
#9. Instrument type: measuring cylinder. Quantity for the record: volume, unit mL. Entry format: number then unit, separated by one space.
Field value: 265 mL
